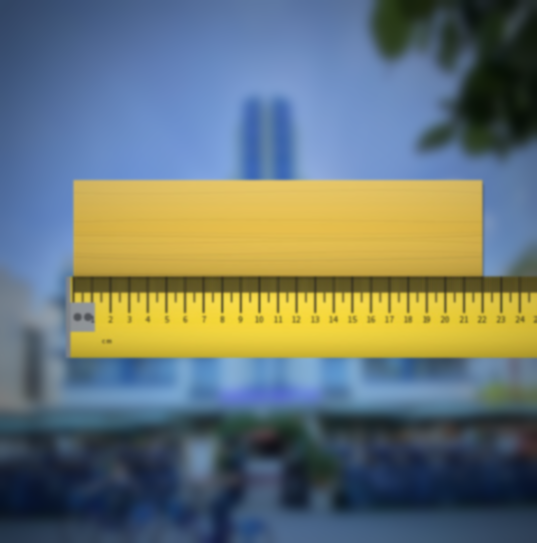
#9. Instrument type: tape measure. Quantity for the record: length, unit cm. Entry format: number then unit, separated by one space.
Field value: 22 cm
